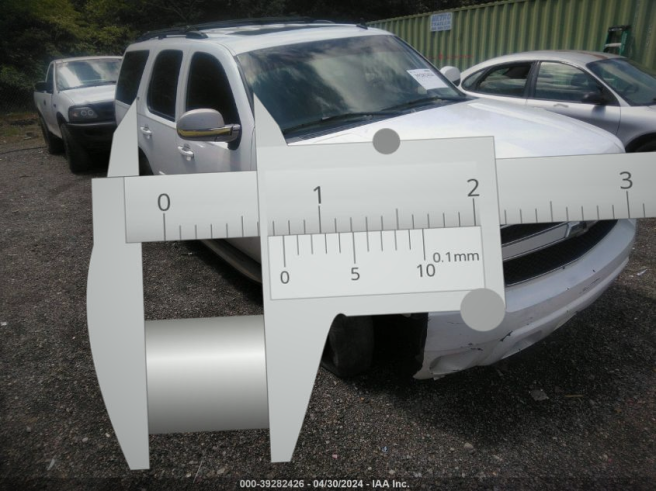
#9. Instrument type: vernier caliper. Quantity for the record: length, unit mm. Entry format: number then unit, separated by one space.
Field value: 7.6 mm
